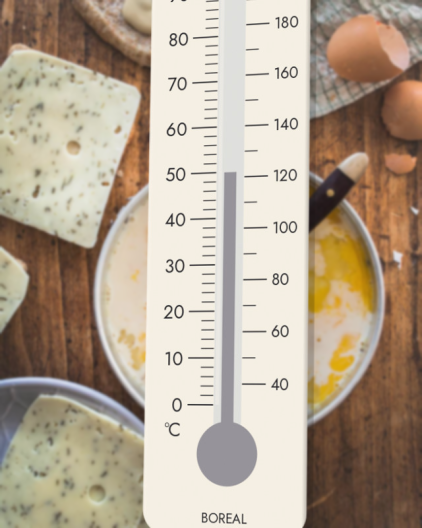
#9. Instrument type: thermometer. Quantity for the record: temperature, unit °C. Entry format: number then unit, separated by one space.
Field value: 50 °C
